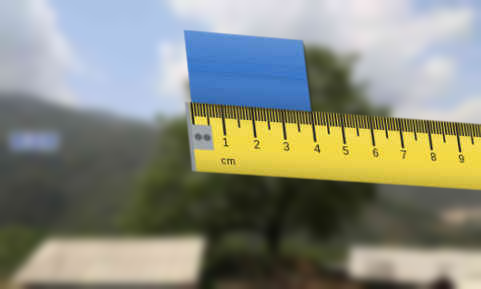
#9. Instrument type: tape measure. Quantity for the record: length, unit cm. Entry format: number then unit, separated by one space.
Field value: 4 cm
